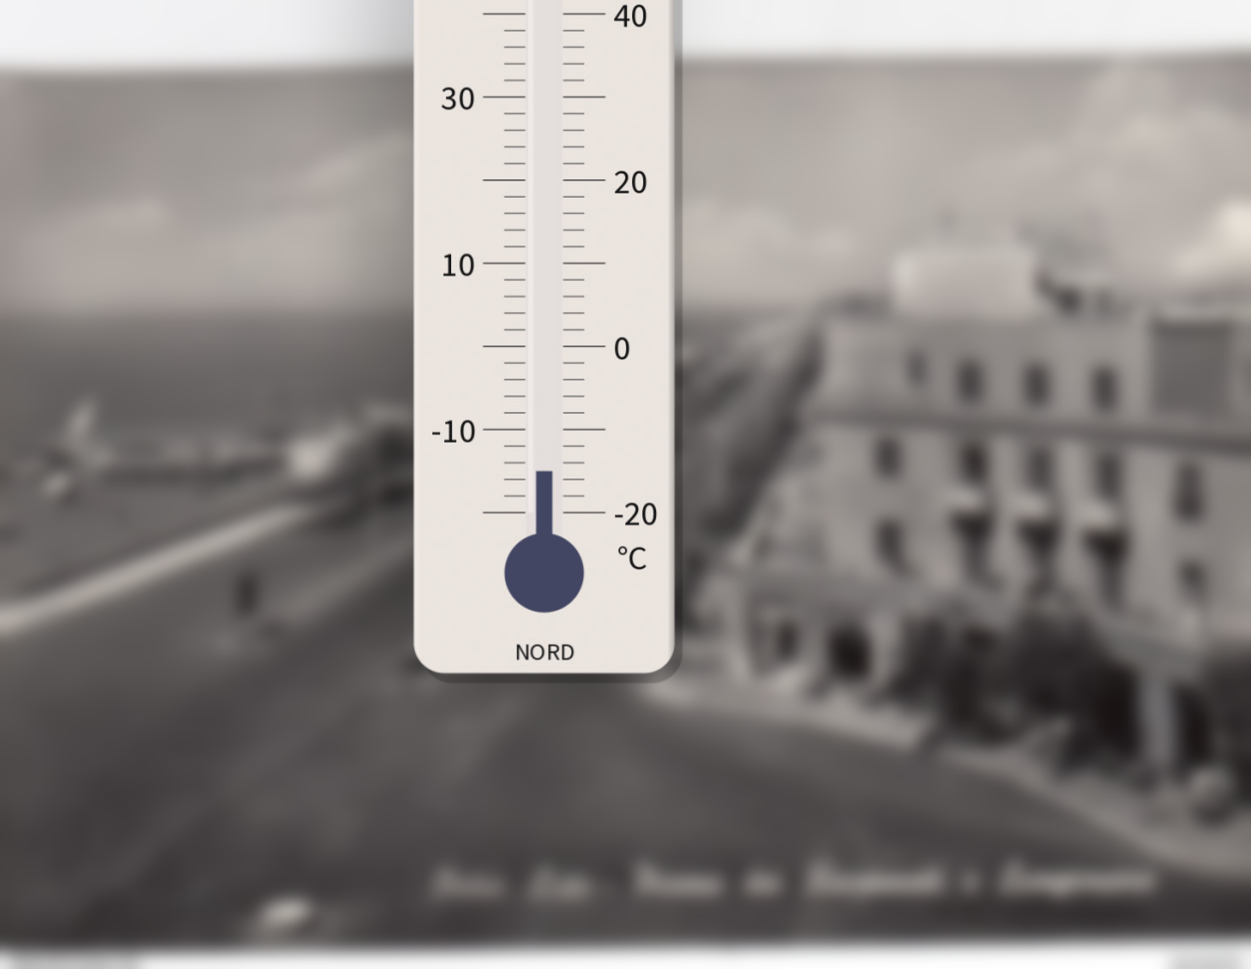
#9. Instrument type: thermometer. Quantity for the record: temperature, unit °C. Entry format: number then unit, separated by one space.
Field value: -15 °C
